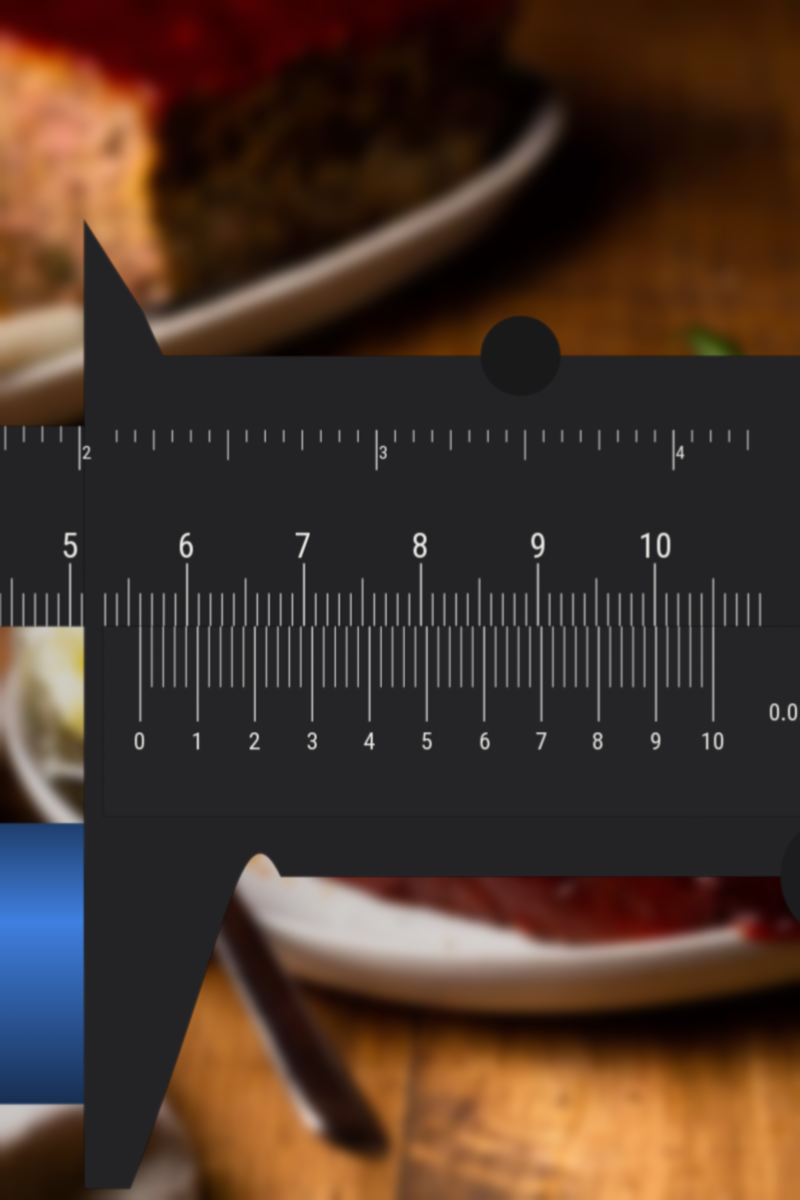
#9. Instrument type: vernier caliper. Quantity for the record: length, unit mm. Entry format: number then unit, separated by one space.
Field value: 56.0 mm
